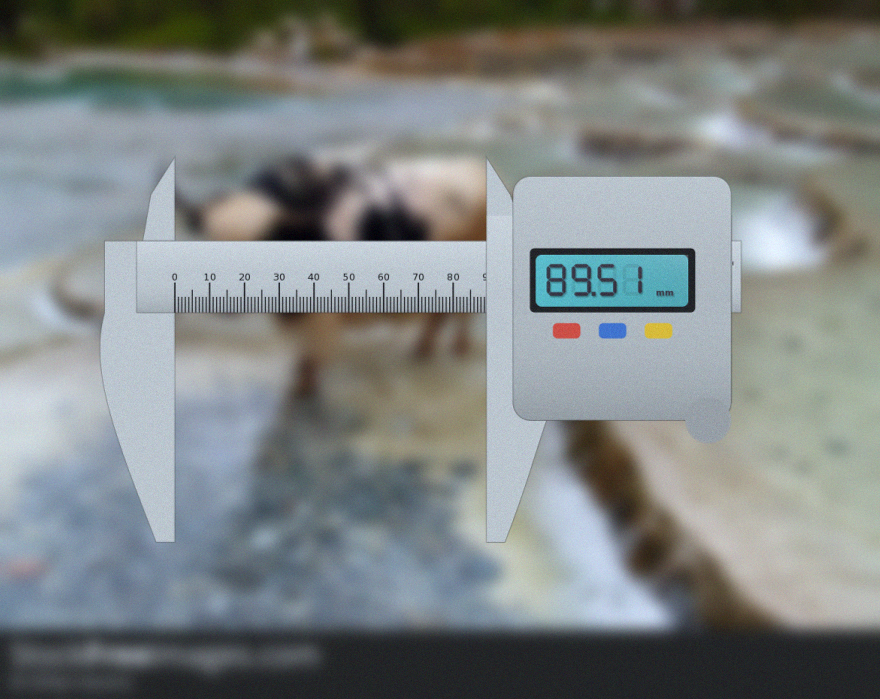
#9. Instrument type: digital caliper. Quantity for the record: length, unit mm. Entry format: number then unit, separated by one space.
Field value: 89.51 mm
